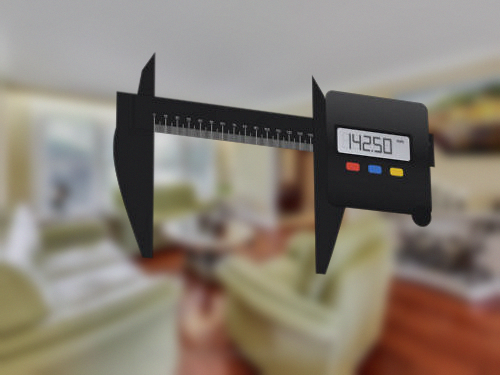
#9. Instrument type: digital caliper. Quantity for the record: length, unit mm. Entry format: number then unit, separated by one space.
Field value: 142.50 mm
